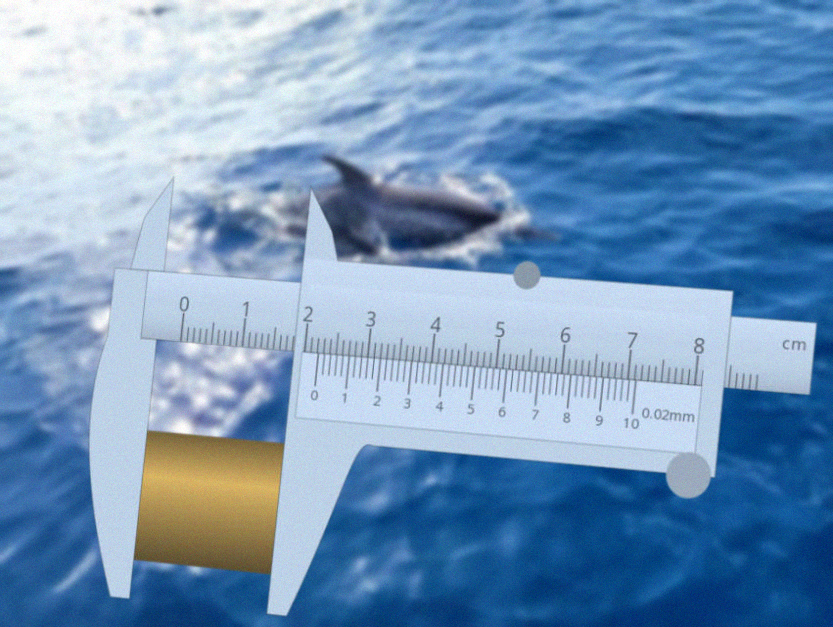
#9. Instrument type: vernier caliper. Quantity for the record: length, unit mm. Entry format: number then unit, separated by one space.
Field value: 22.2 mm
